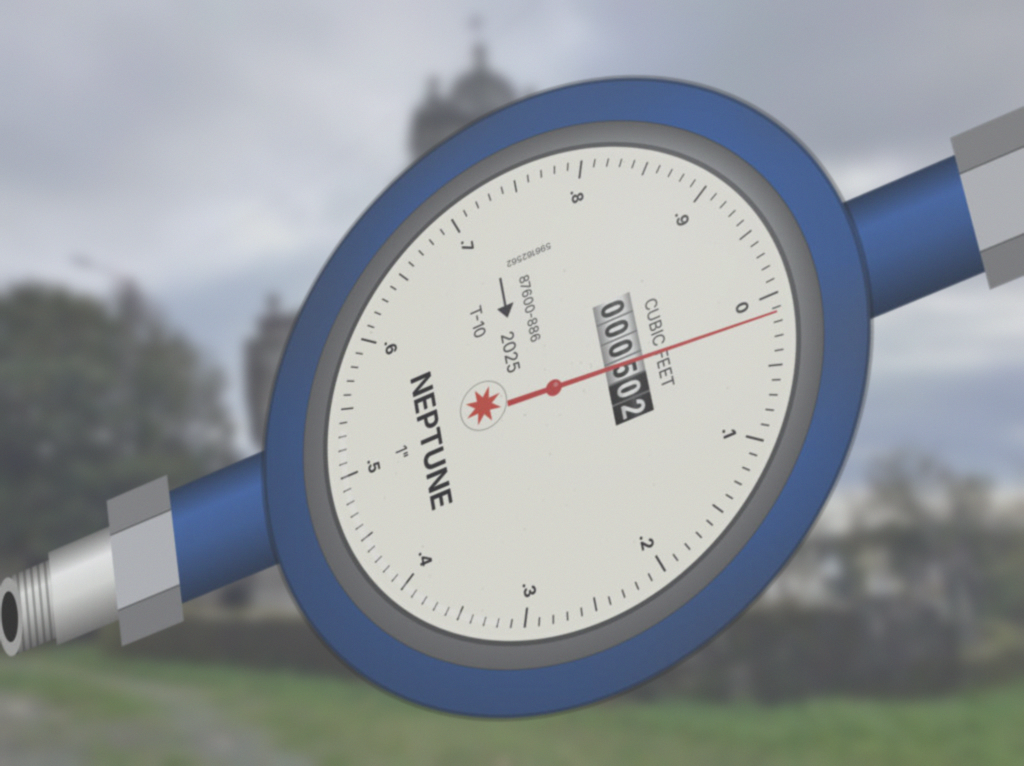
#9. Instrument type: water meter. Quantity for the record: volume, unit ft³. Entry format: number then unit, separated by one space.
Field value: 502.01 ft³
